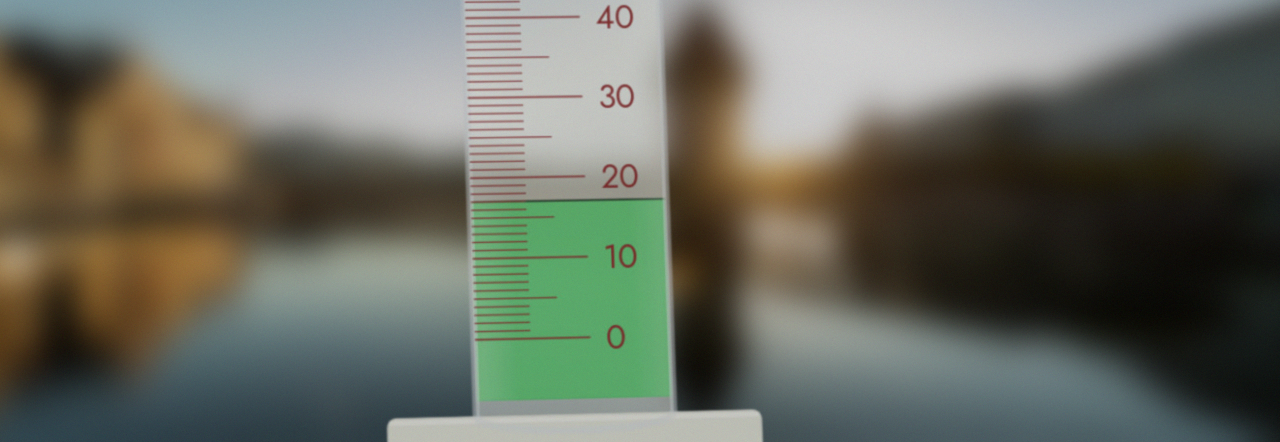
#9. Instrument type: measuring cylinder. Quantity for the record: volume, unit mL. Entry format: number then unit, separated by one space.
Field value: 17 mL
